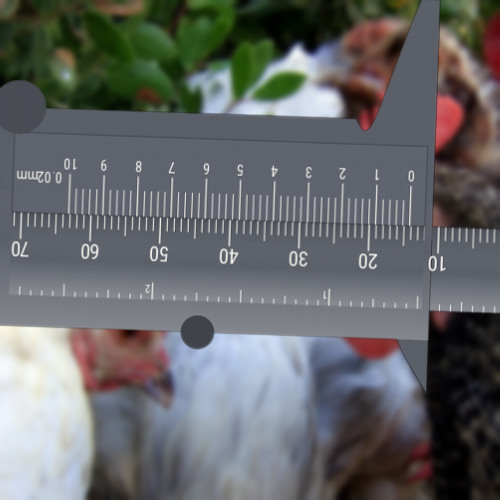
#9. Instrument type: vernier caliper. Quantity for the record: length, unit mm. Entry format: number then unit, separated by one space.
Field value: 14.2 mm
